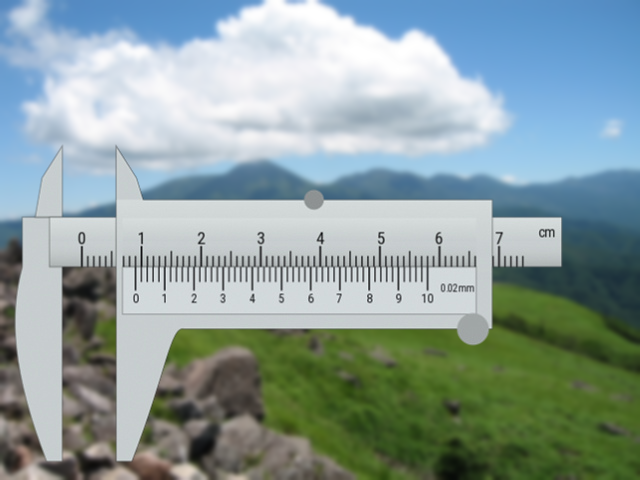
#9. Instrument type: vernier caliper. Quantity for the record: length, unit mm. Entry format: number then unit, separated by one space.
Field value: 9.0 mm
